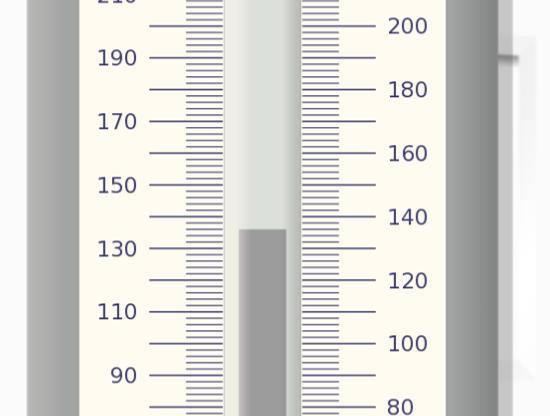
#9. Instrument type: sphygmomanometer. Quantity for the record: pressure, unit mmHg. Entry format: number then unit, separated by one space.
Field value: 136 mmHg
